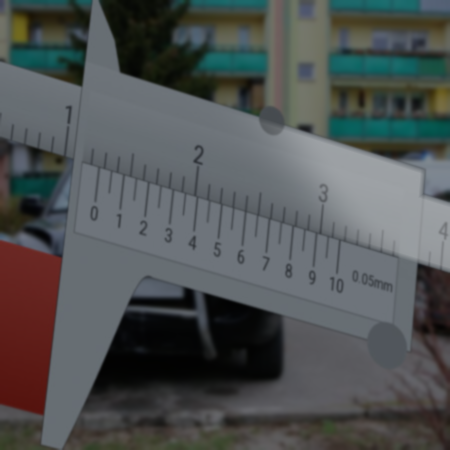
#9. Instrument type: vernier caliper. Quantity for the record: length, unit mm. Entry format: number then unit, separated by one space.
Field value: 12.6 mm
